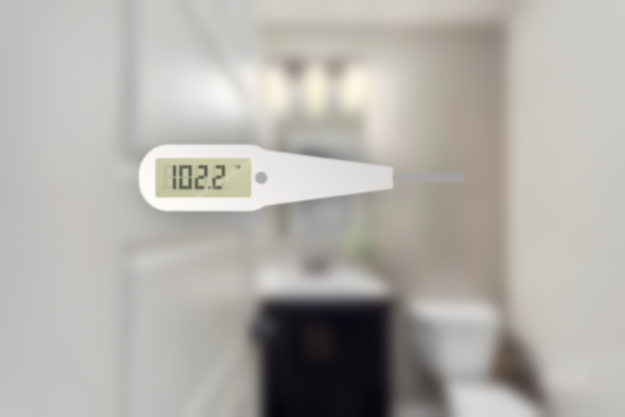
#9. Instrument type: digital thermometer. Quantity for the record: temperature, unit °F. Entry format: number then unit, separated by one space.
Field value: 102.2 °F
